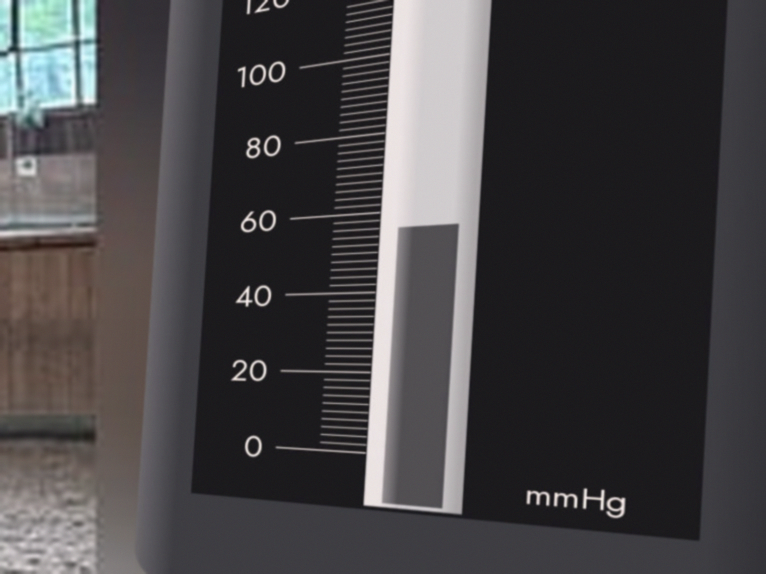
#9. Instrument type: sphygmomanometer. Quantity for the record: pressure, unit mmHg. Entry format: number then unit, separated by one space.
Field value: 56 mmHg
